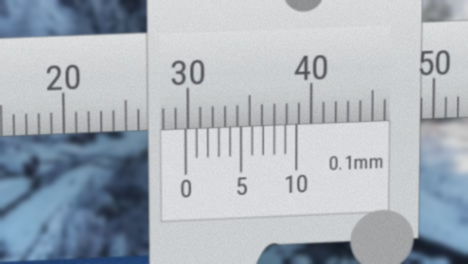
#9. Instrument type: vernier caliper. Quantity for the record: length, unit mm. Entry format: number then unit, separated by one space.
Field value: 29.8 mm
